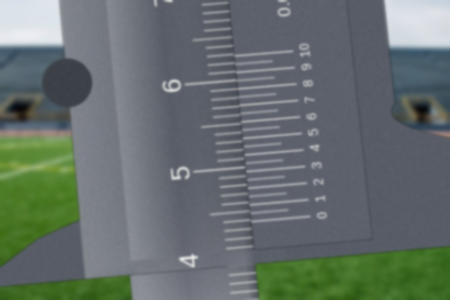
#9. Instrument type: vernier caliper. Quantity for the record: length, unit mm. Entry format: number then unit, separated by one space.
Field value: 43.8 mm
